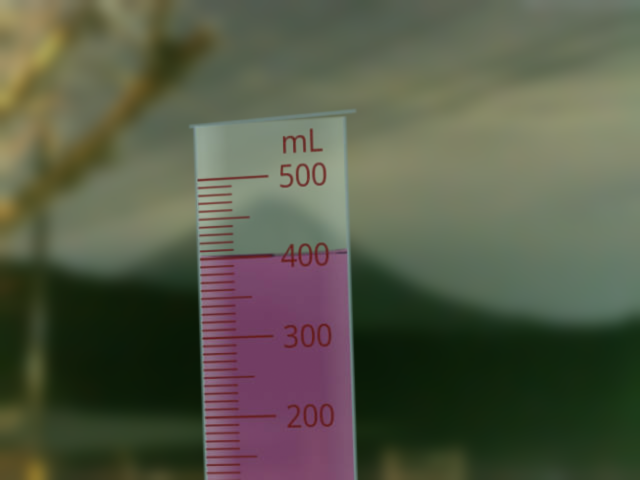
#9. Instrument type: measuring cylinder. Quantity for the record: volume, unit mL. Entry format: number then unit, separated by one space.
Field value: 400 mL
